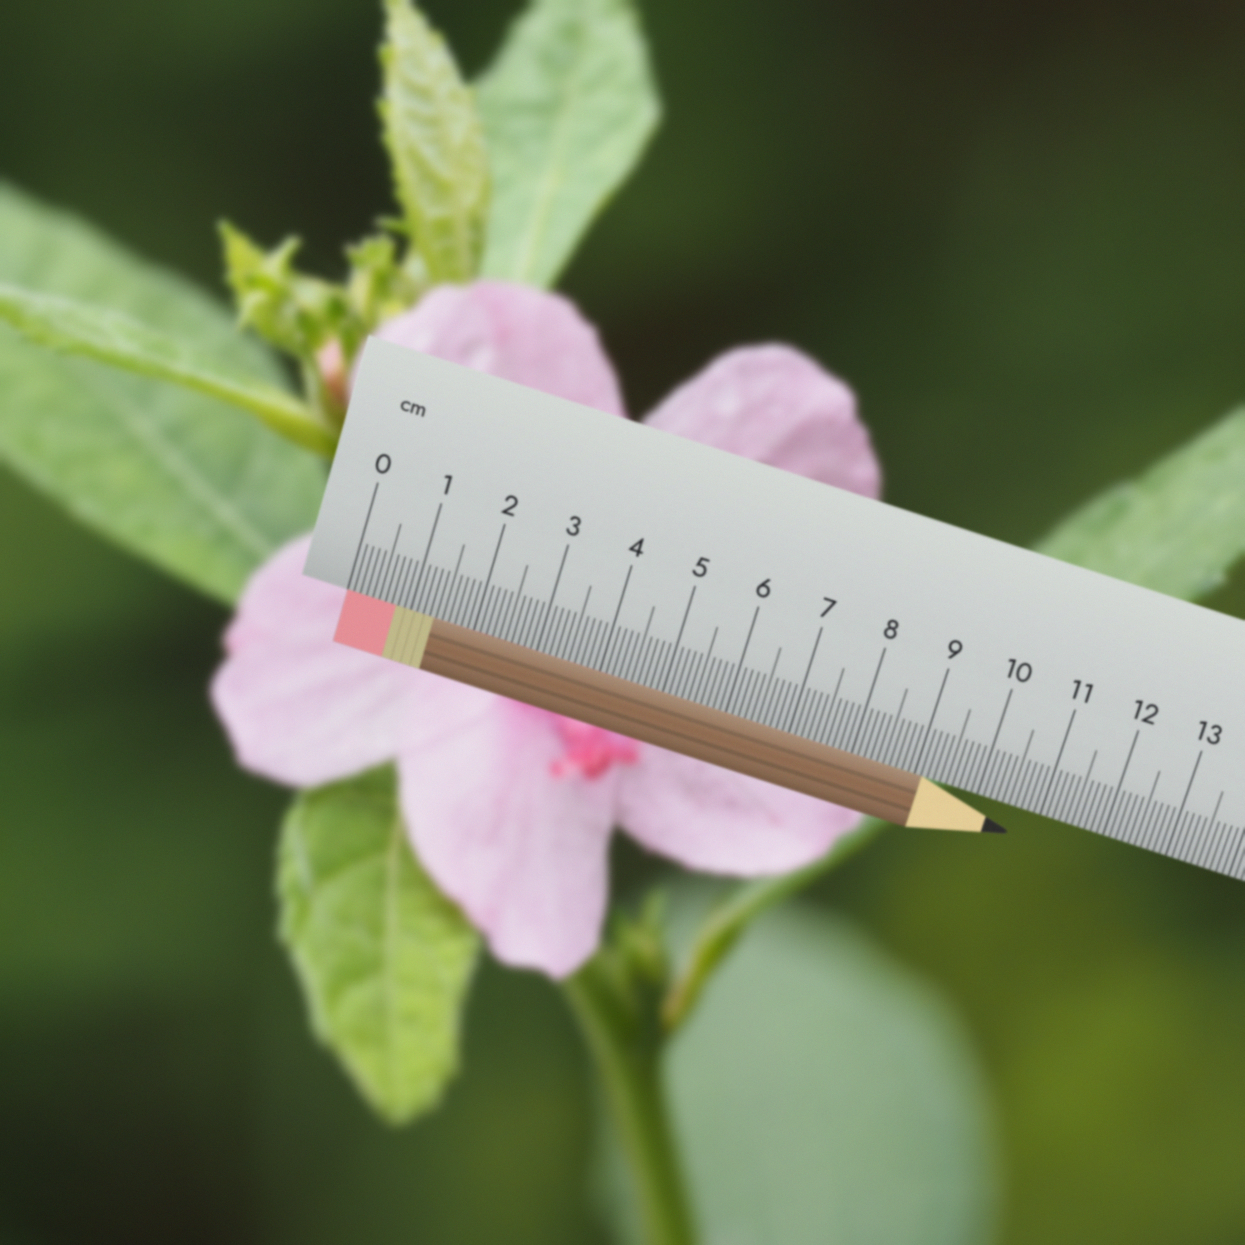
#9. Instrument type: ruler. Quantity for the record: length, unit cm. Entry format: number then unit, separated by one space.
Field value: 10.6 cm
